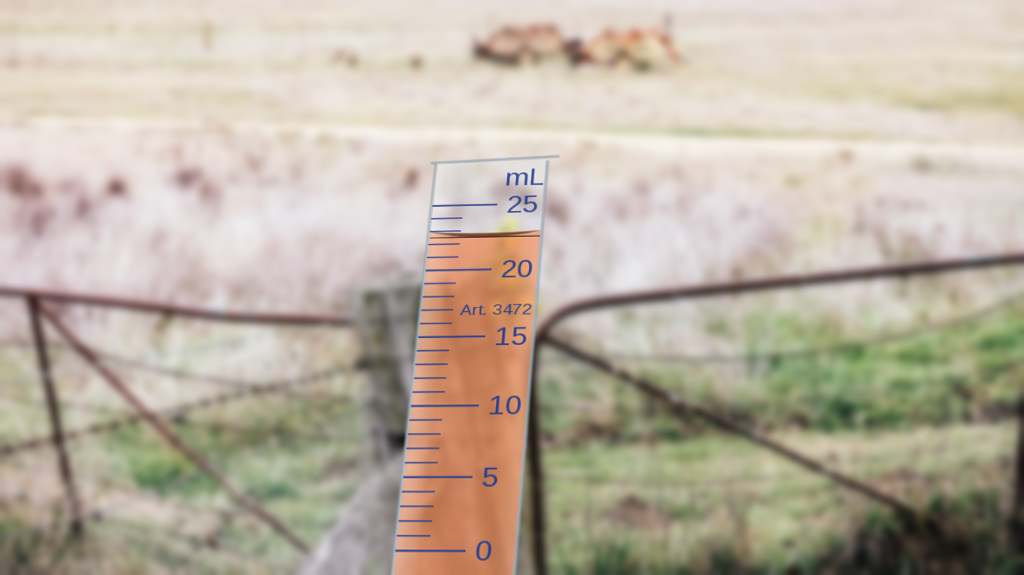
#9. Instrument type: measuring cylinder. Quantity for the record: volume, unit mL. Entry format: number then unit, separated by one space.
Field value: 22.5 mL
